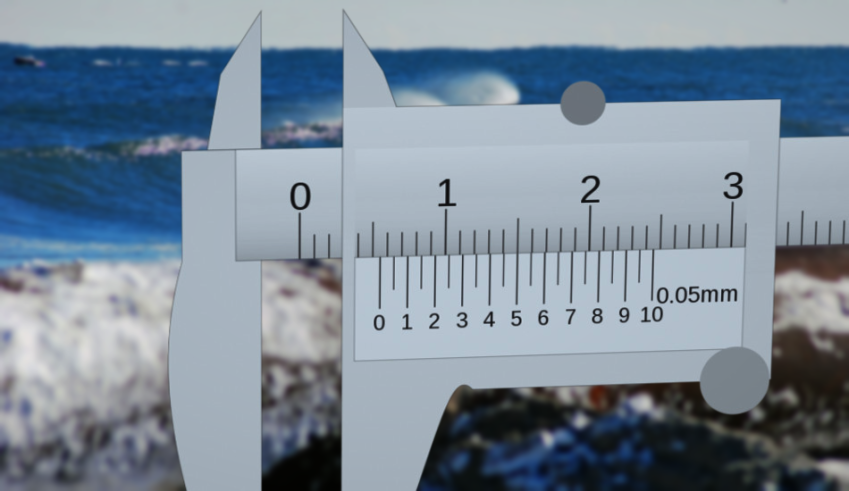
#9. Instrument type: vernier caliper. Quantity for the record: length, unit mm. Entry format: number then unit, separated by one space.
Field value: 5.5 mm
